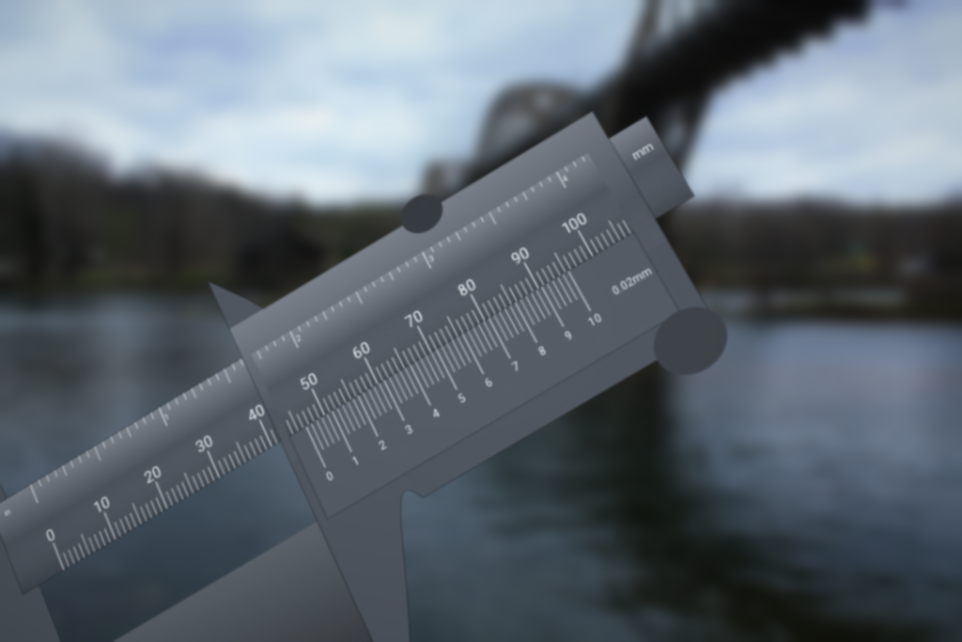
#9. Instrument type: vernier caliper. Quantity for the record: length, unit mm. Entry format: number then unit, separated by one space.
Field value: 46.5 mm
